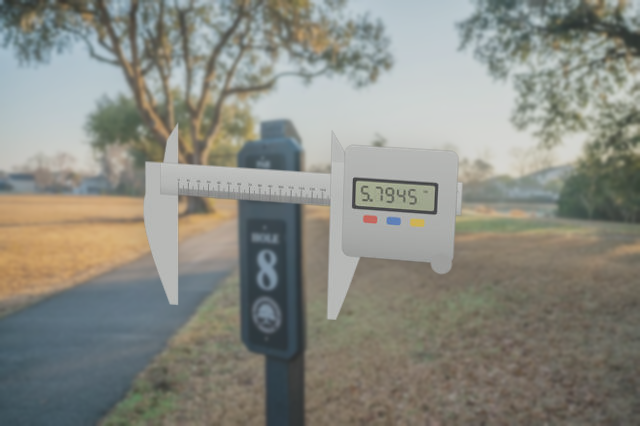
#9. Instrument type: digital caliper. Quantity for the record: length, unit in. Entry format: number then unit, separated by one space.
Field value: 5.7945 in
